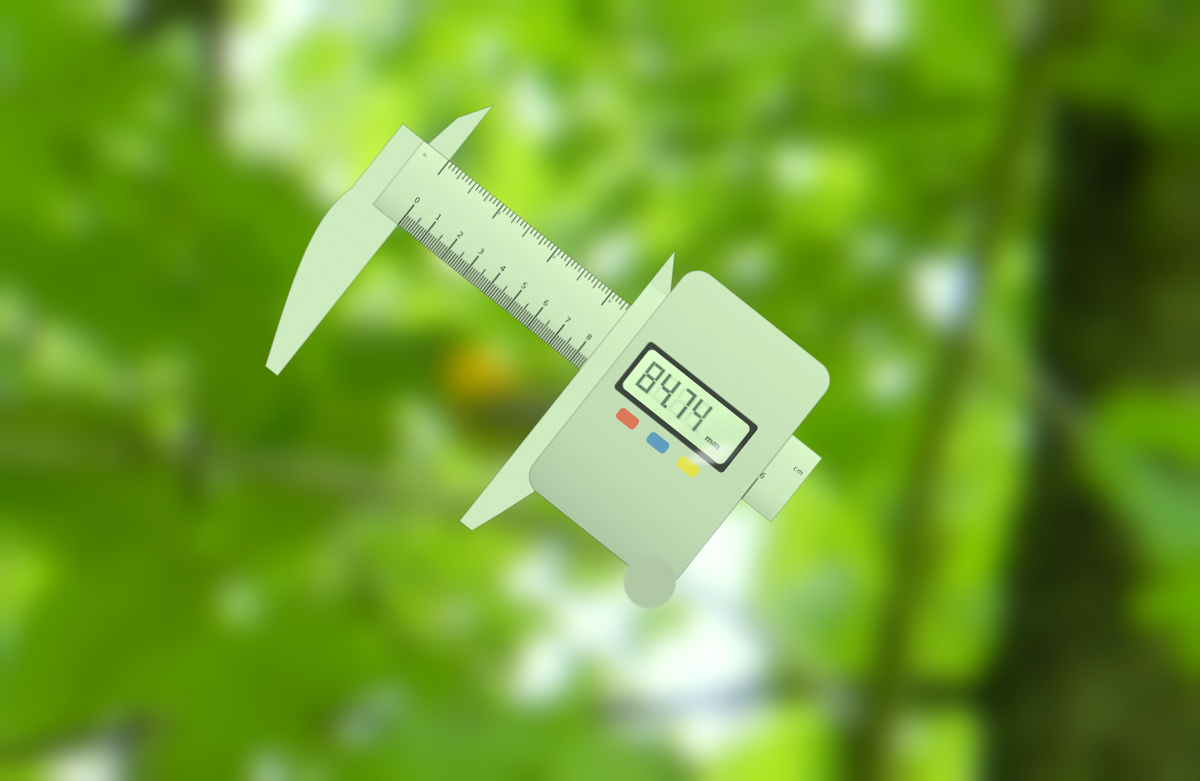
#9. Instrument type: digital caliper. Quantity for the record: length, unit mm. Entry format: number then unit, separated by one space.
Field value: 84.74 mm
